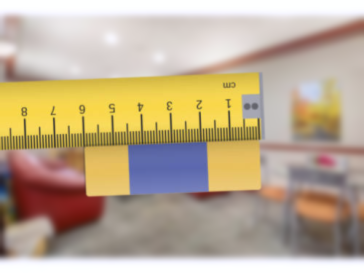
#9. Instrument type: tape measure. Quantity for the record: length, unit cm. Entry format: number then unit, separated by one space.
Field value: 6 cm
